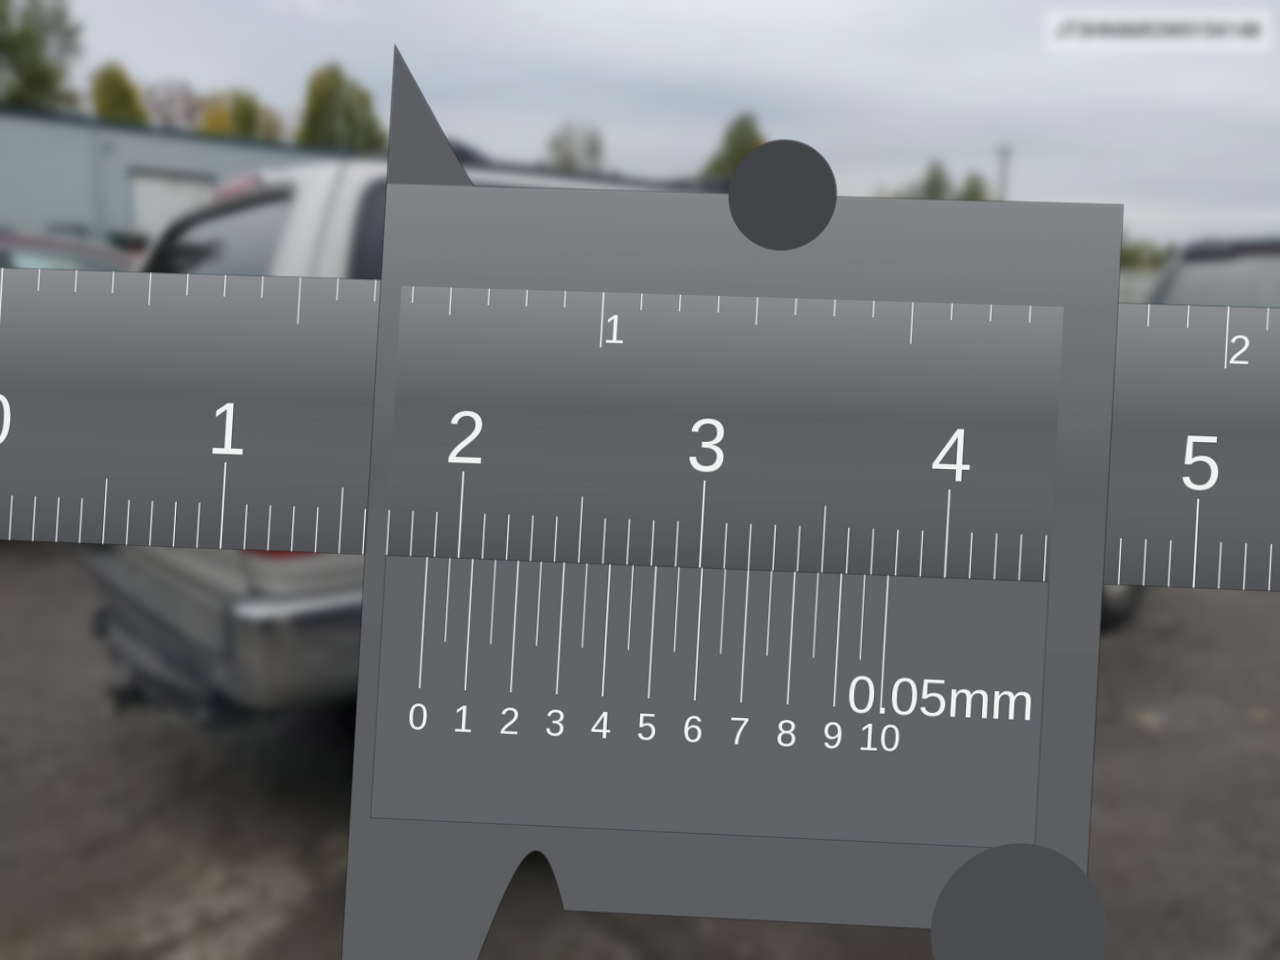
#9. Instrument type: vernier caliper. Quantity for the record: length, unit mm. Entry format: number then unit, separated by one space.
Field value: 18.70 mm
